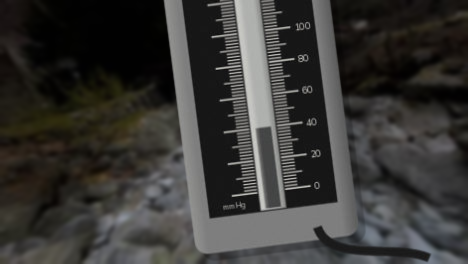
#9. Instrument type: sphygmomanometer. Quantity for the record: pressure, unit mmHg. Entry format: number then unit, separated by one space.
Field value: 40 mmHg
